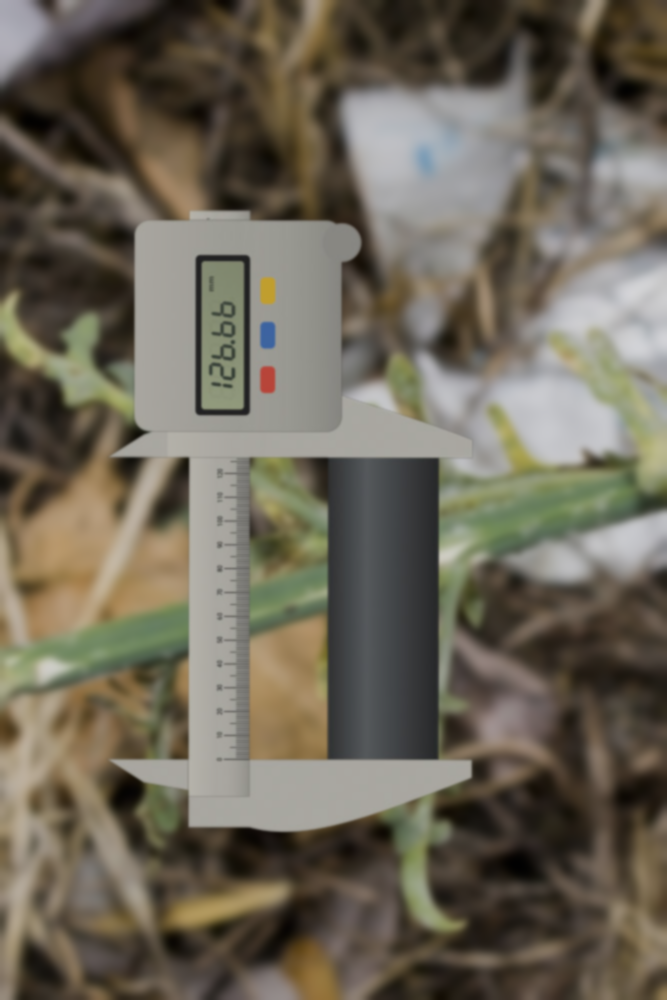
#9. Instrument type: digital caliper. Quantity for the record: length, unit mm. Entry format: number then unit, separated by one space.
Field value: 126.66 mm
